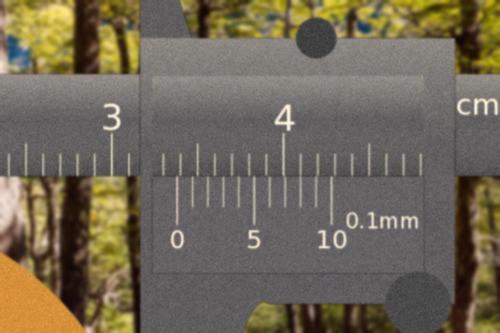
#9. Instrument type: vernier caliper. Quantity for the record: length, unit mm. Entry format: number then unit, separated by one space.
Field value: 33.8 mm
